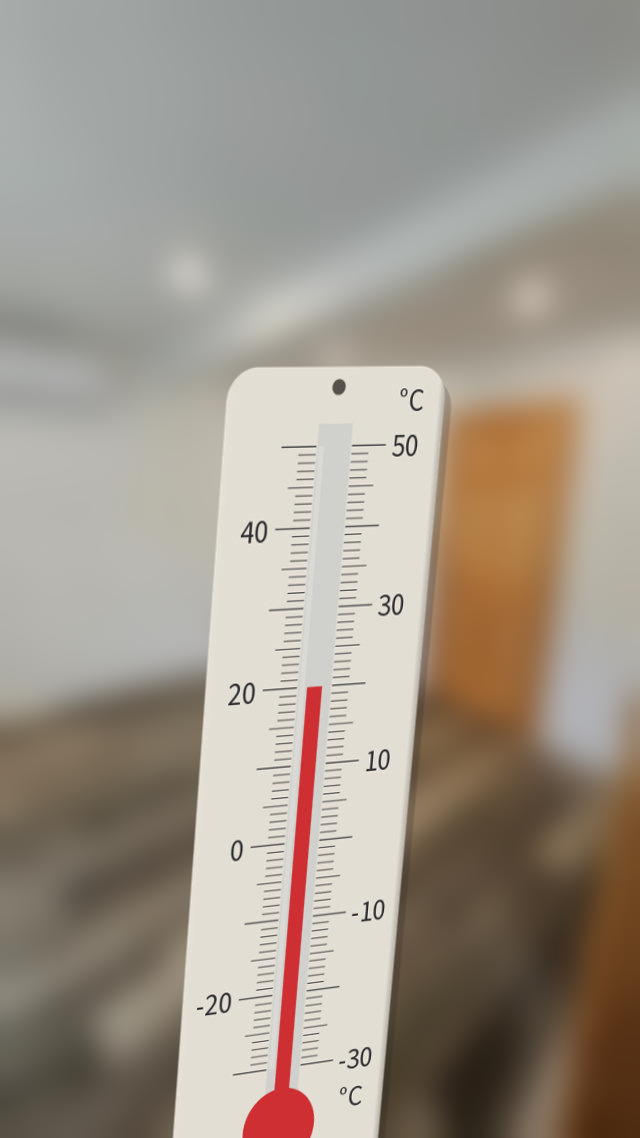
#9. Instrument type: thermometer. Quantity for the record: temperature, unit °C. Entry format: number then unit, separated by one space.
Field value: 20 °C
